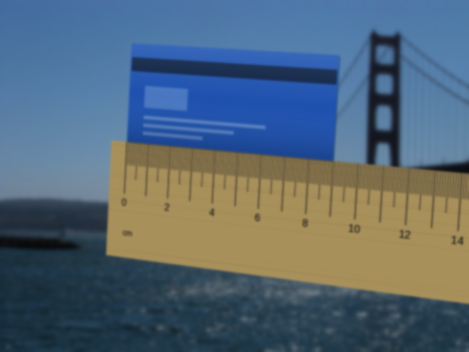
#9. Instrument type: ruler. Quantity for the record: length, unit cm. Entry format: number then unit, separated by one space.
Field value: 9 cm
